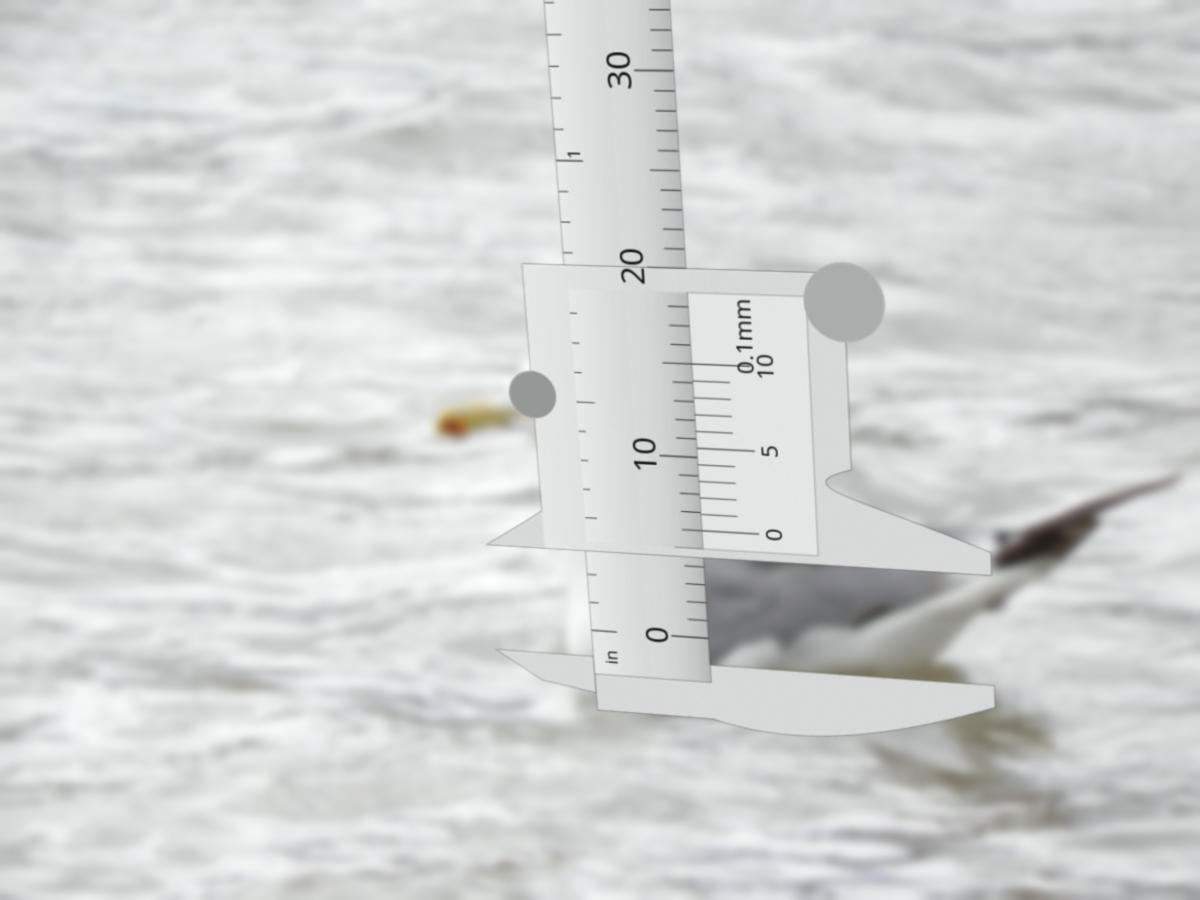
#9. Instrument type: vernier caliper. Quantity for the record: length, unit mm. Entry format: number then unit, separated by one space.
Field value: 6.0 mm
